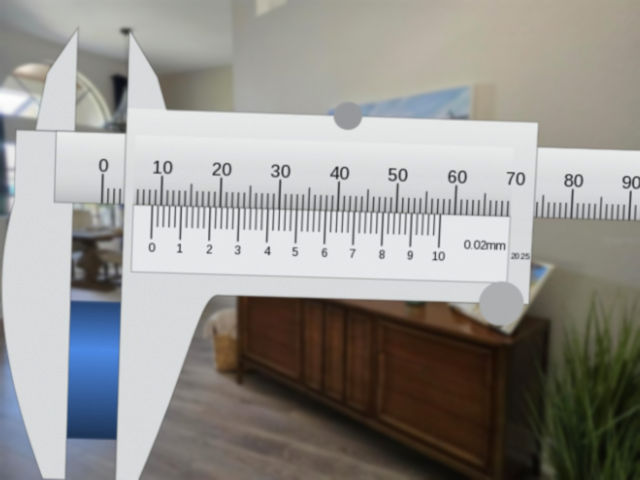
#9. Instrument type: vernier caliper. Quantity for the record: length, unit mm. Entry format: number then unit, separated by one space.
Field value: 8.5 mm
